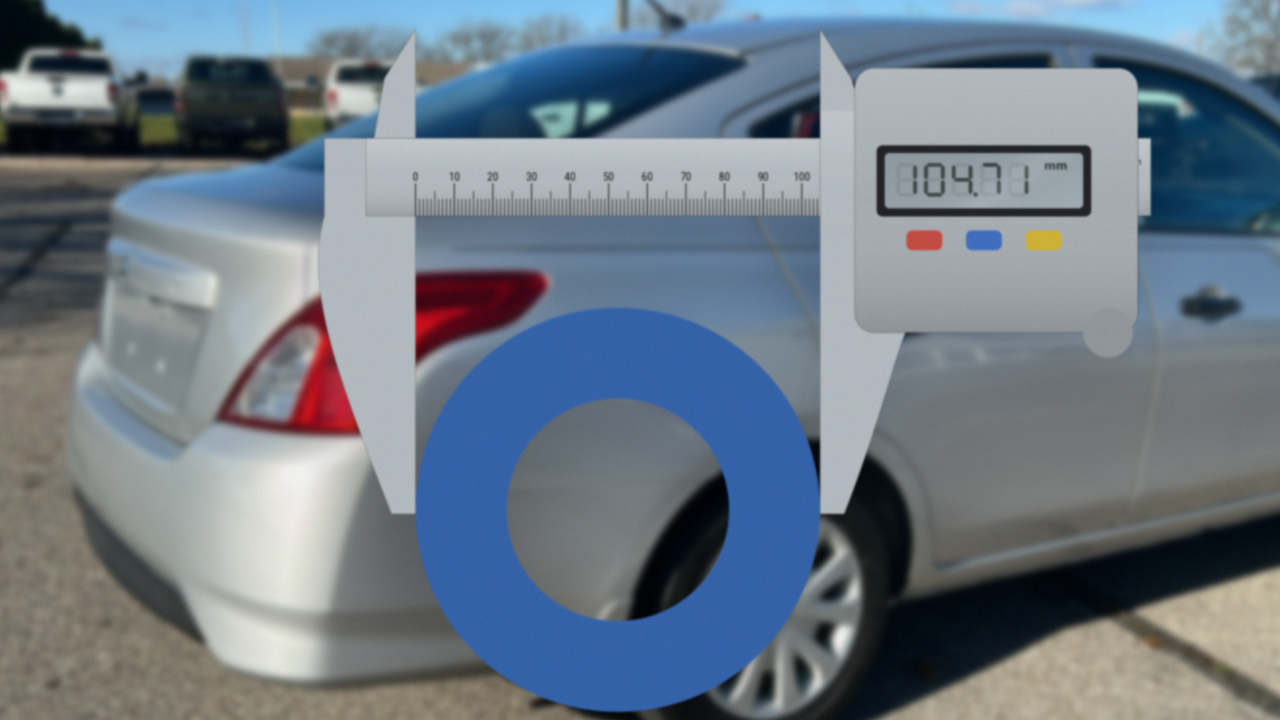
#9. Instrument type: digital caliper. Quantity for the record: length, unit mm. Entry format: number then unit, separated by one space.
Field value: 104.71 mm
